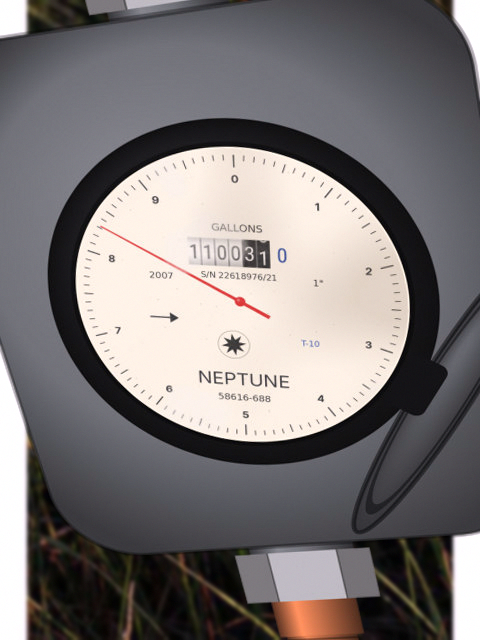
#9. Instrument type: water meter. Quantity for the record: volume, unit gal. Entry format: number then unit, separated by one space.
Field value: 1100308.3 gal
